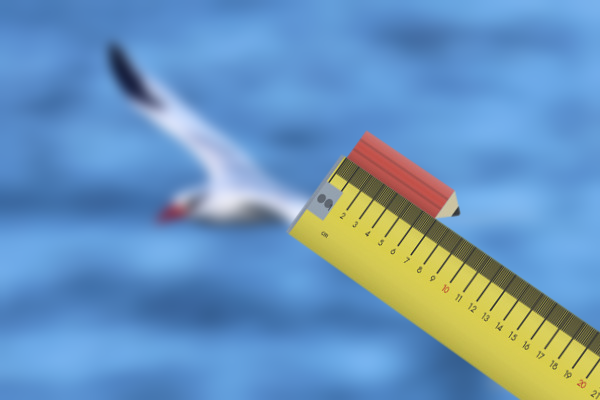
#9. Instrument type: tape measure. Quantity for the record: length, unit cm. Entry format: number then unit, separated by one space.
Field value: 8 cm
